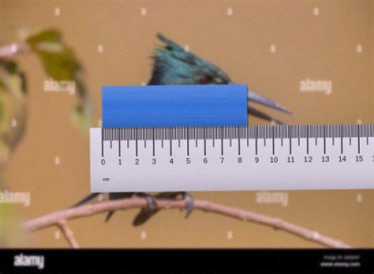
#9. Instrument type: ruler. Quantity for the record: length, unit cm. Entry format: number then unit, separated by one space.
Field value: 8.5 cm
